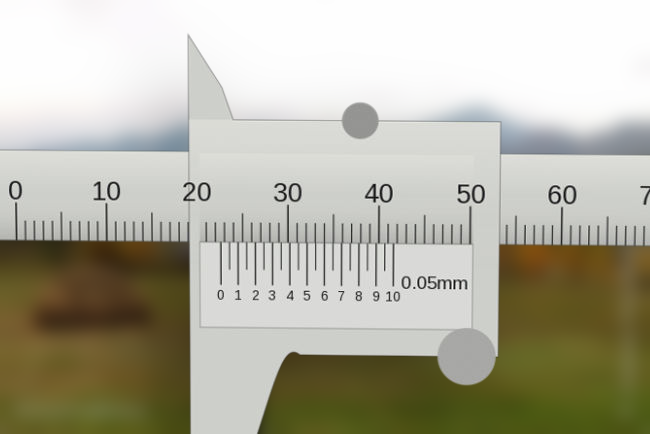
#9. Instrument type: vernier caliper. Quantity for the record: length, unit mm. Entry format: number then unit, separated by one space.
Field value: 22.6 mm
